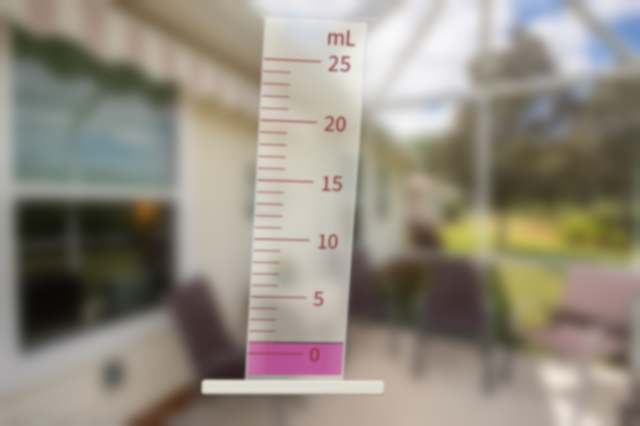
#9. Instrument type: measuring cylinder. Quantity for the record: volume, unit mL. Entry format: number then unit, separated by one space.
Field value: 1 mL
